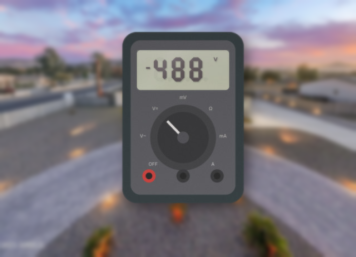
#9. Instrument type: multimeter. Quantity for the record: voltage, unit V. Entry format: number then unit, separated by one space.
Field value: -488 V
